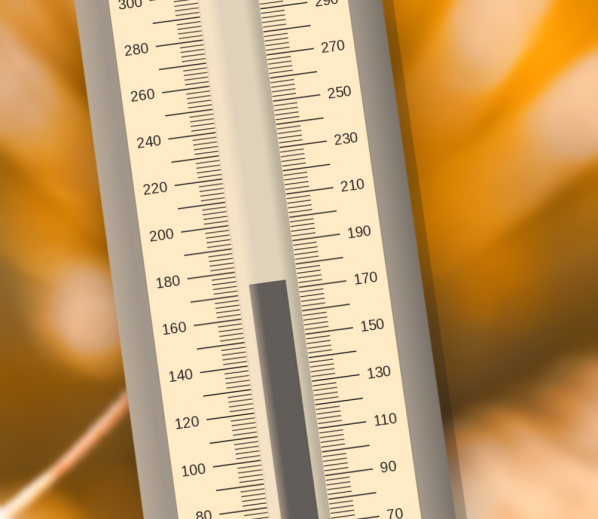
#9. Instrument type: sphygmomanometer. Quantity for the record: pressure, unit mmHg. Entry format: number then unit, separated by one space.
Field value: 174 mmHg
